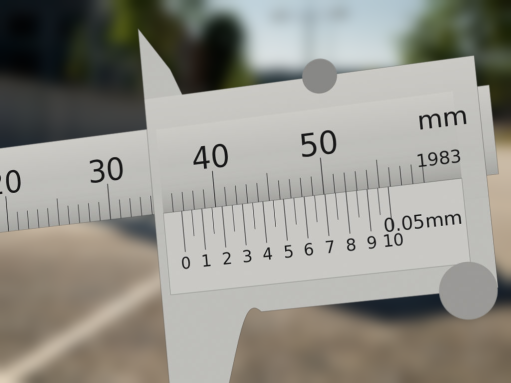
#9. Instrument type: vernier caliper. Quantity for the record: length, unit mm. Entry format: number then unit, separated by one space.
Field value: 36.8 mm
